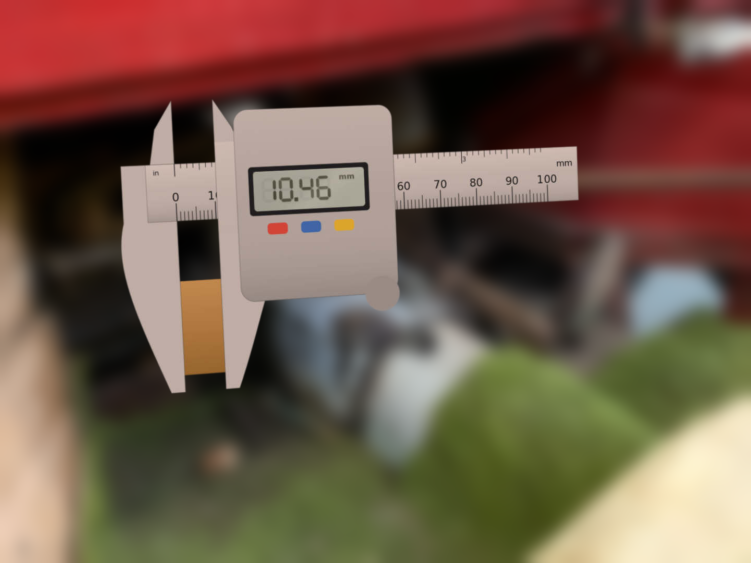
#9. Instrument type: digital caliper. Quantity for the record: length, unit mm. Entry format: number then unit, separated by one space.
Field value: 10.46 mm
